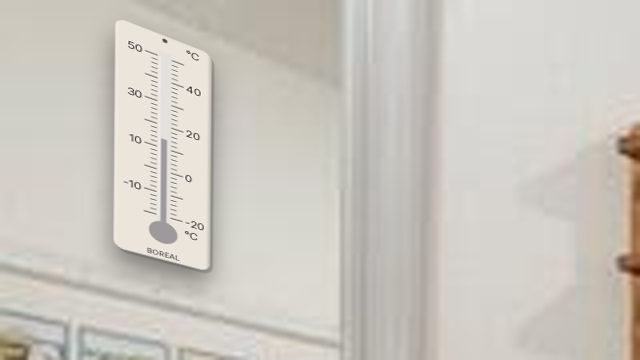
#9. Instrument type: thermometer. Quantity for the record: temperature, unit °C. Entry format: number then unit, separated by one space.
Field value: 14 °C
